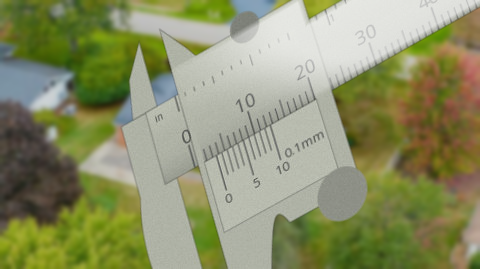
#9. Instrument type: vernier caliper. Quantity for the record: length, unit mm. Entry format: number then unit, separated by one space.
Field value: 3.6 mm
